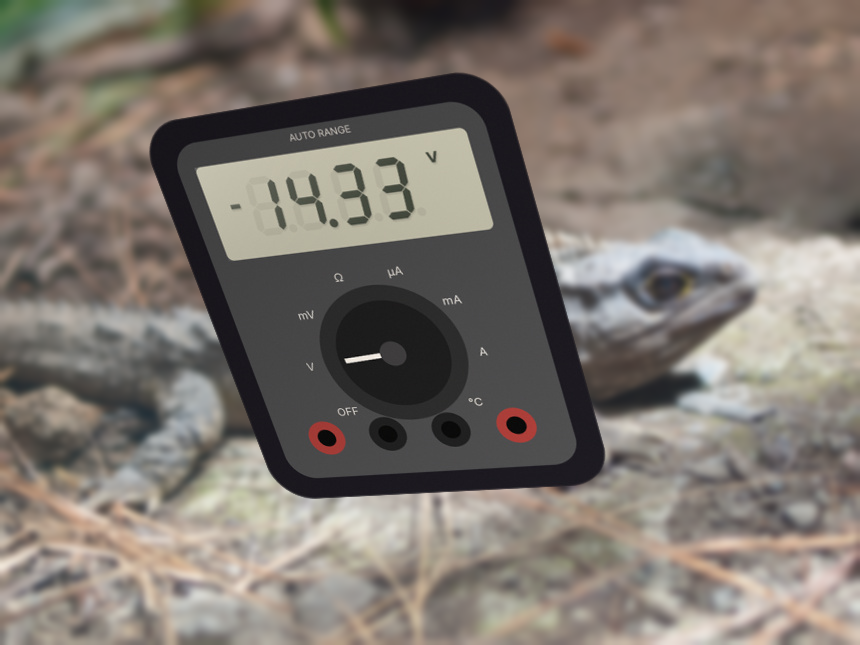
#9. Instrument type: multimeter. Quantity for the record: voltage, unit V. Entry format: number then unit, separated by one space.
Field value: -14.33 V
